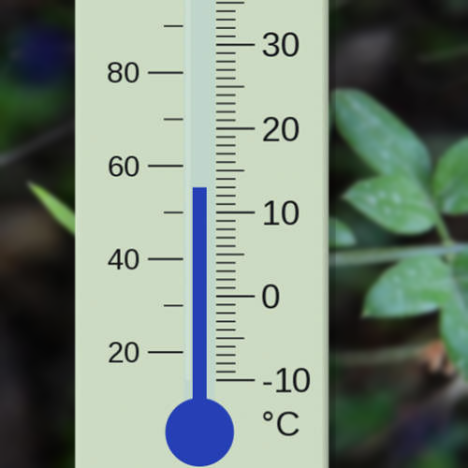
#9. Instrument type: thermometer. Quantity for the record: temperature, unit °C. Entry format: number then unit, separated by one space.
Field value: 13 °C
